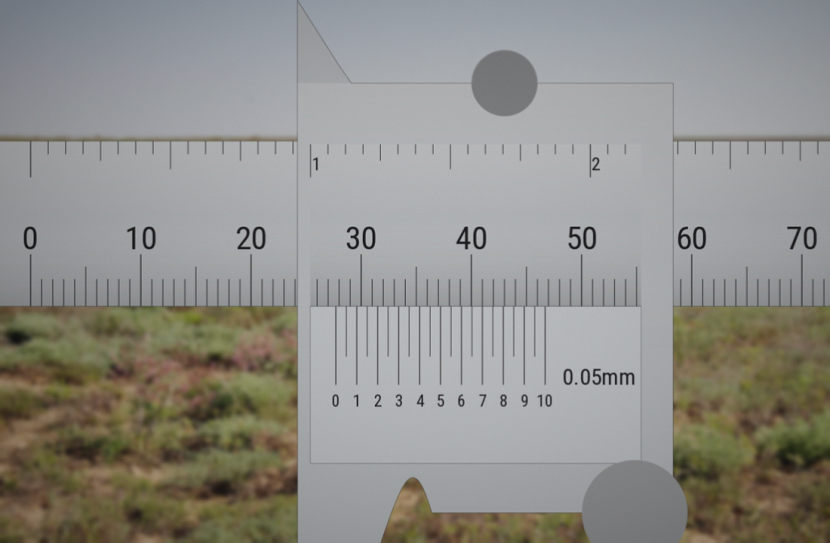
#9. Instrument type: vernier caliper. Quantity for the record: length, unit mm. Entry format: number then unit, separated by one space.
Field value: 27.7 mm
